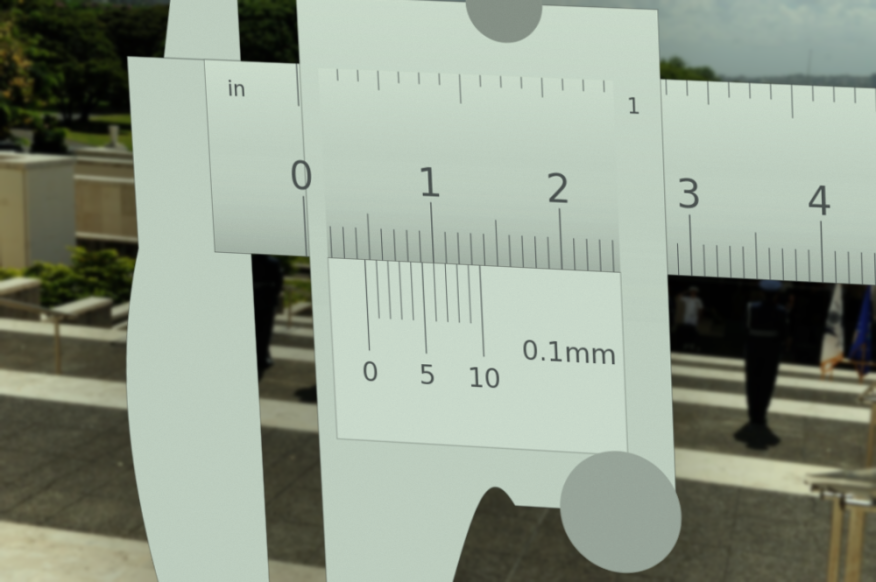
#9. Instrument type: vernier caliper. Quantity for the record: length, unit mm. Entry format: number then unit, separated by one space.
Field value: 4.6 mm
